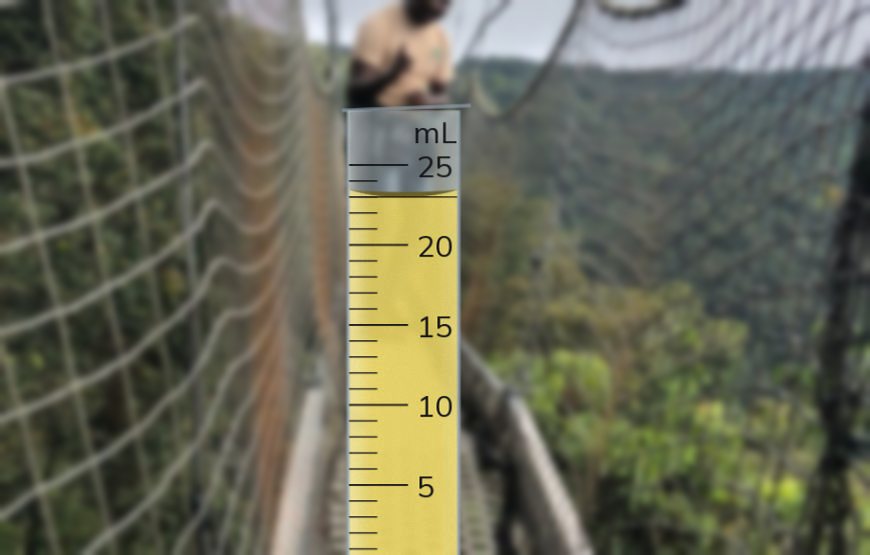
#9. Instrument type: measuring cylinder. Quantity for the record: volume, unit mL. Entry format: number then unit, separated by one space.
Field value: 23 mL
